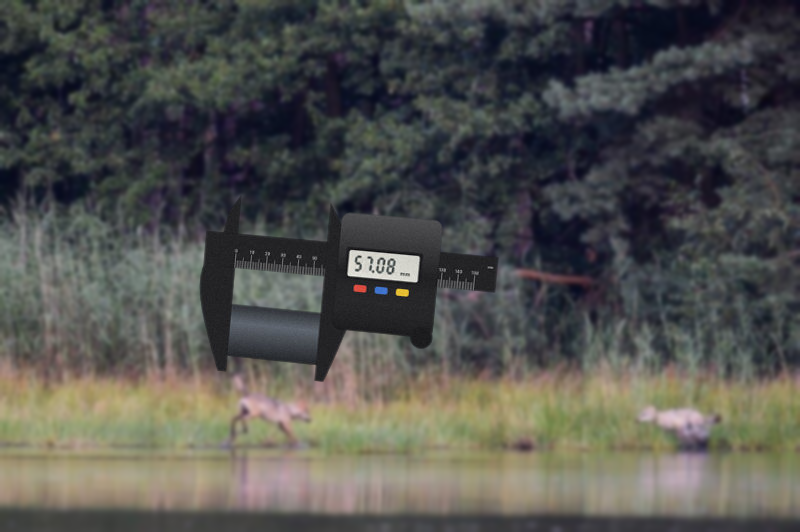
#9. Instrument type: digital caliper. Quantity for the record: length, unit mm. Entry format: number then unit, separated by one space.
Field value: 57.08 mm
